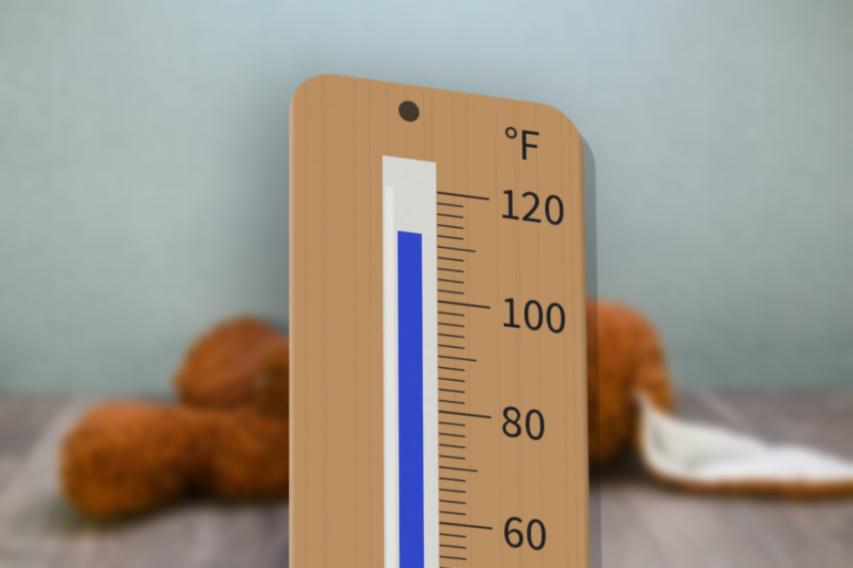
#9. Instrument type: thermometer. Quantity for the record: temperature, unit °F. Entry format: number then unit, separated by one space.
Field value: 112 °F
